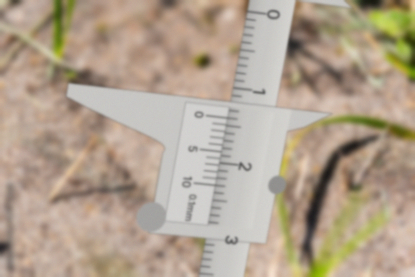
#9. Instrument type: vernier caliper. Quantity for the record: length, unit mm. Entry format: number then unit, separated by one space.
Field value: 14.0 mm
